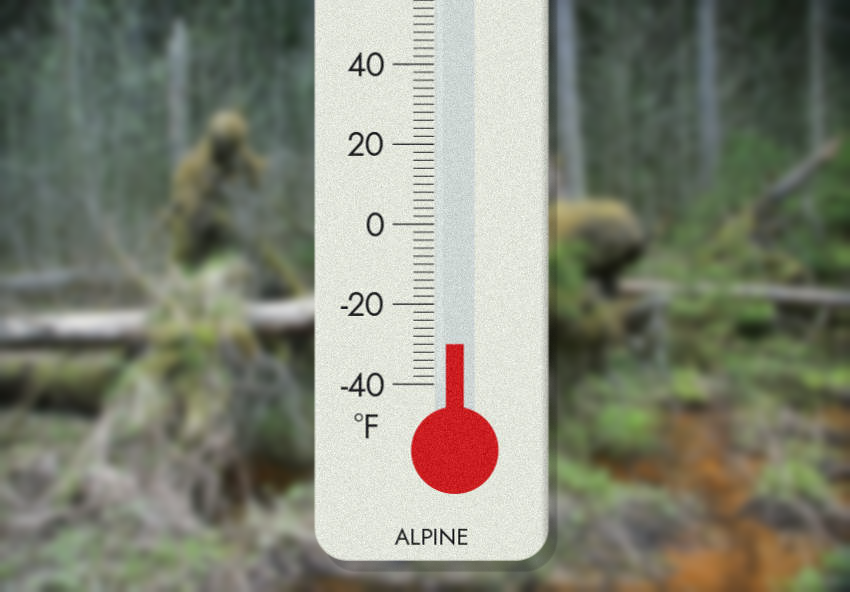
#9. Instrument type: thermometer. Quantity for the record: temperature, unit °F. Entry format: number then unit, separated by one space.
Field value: -30 °F
